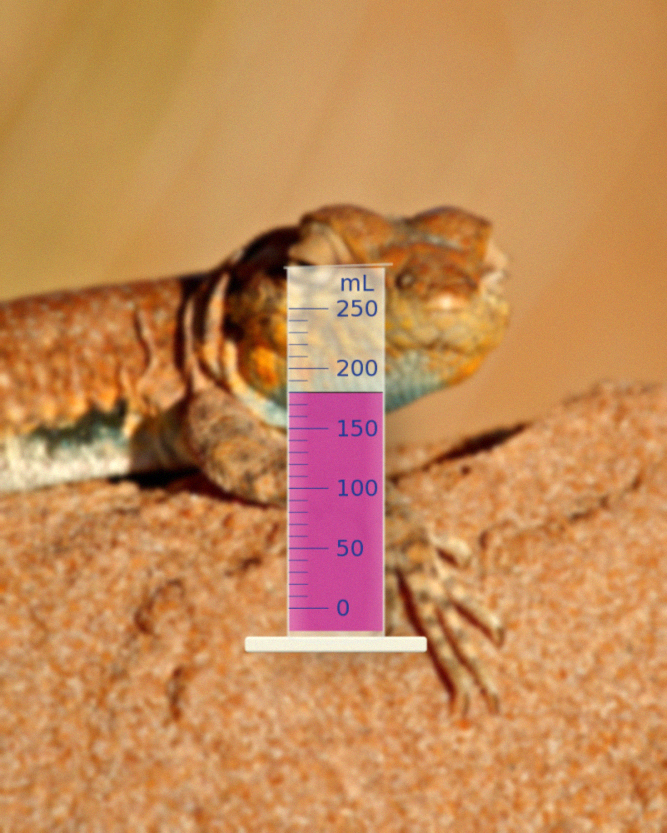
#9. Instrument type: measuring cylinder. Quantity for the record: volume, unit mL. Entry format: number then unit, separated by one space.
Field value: 180 mL
